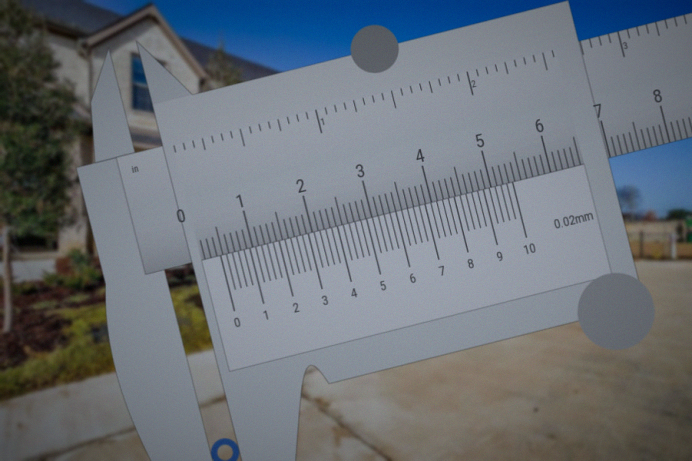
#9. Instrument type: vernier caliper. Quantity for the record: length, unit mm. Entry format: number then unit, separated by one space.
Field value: 4.6 mm
